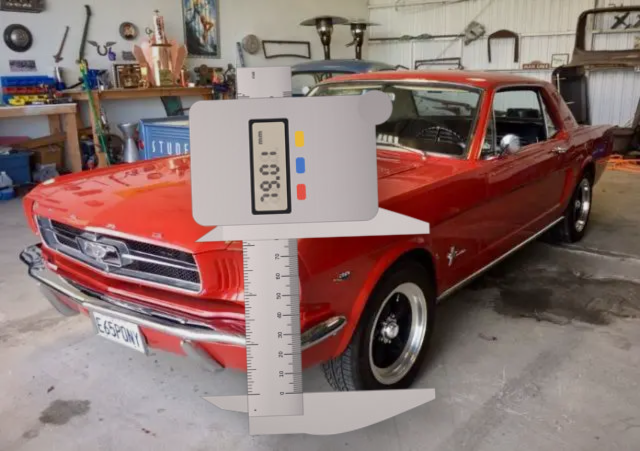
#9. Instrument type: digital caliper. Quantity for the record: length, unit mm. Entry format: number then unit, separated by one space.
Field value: 79.01 mm
